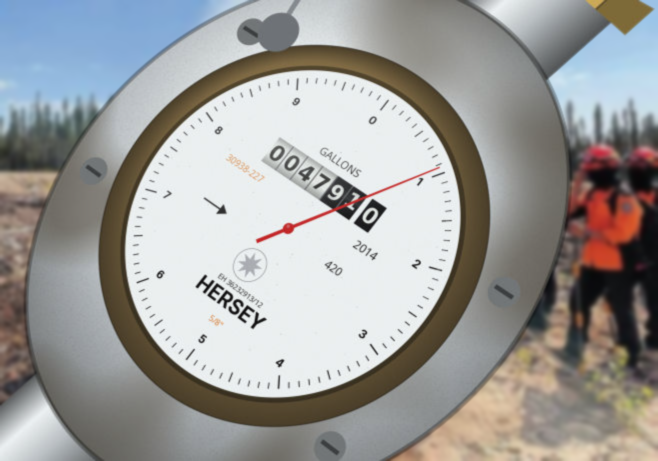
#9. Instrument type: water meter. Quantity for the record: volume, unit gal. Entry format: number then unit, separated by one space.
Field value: 47910.9 gal
